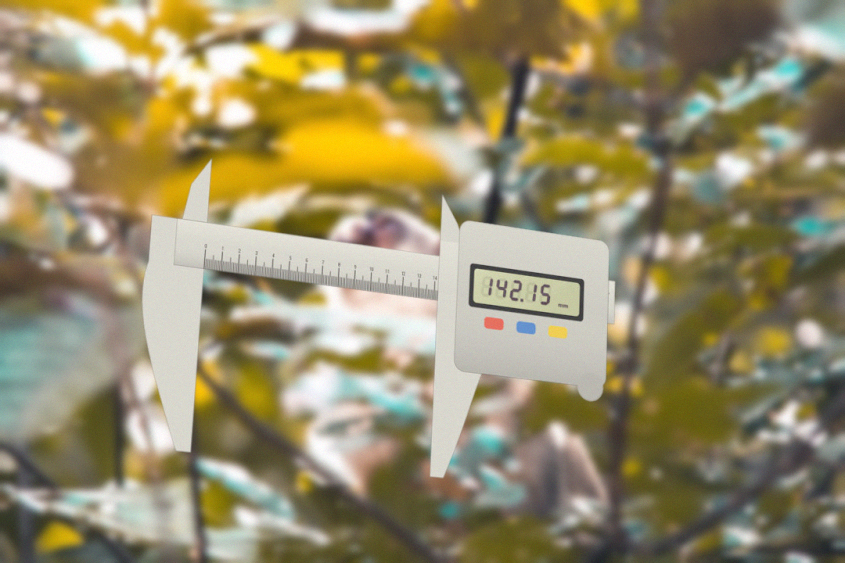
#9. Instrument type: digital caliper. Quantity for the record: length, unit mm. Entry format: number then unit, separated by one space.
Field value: 142.15 mm
